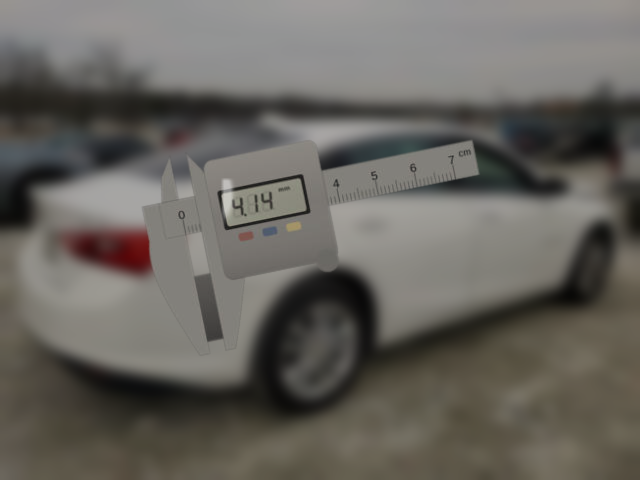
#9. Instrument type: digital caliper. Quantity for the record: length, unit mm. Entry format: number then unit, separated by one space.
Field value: 4.14 mm
